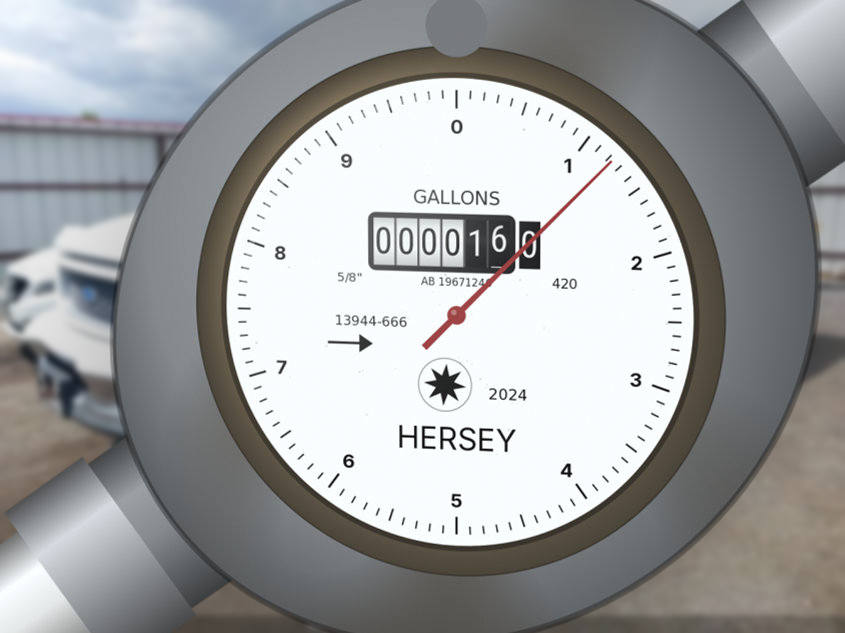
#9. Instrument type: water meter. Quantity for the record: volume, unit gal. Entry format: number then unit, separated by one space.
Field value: 161.2 gal
